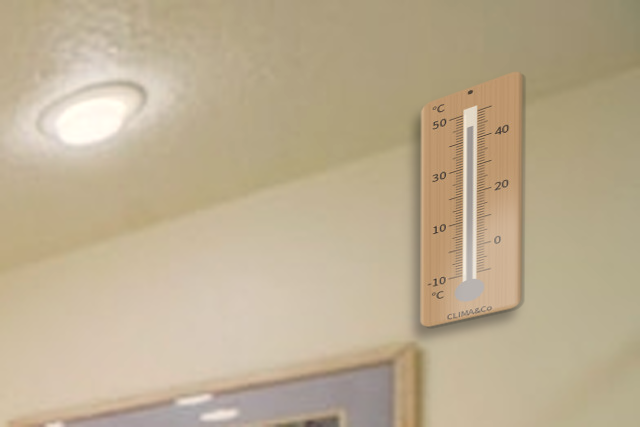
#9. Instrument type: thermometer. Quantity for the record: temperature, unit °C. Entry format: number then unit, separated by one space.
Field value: 45 °C
